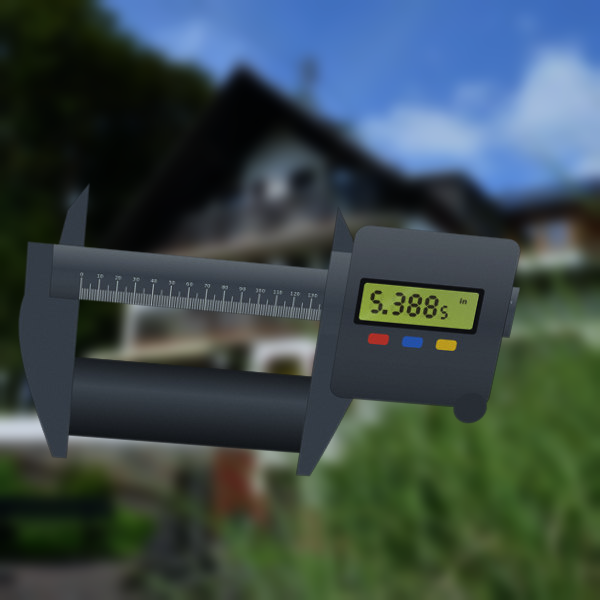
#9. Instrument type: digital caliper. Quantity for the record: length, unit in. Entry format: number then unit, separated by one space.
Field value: 5.3885 in
